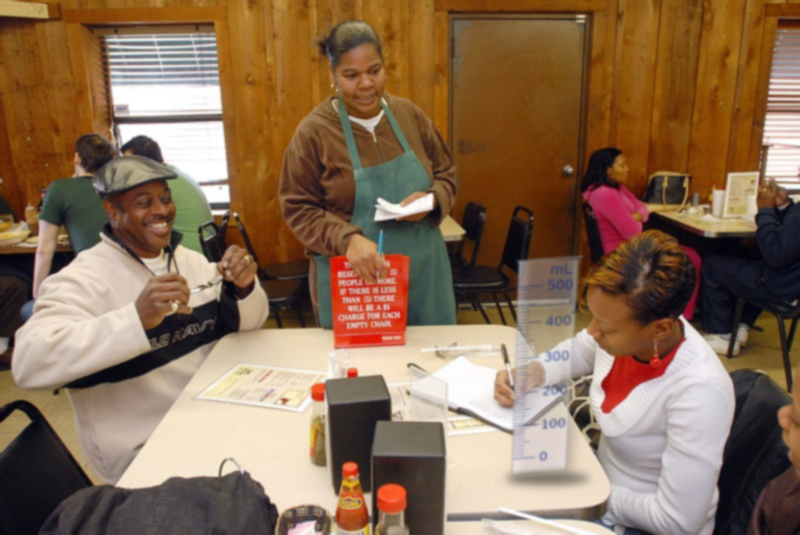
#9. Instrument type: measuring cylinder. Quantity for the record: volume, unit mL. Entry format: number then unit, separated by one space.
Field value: 100 mL
